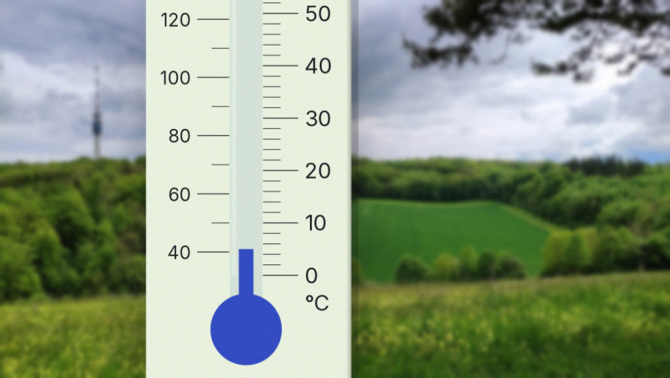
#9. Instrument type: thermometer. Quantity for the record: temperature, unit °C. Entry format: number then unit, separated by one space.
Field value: 5 °C
